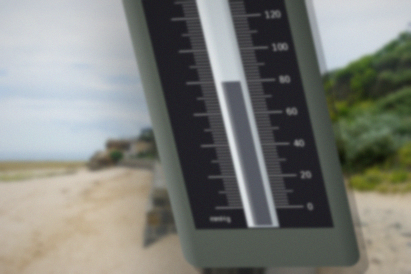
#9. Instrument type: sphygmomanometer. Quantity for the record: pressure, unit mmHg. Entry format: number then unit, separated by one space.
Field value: 80 mmHg
